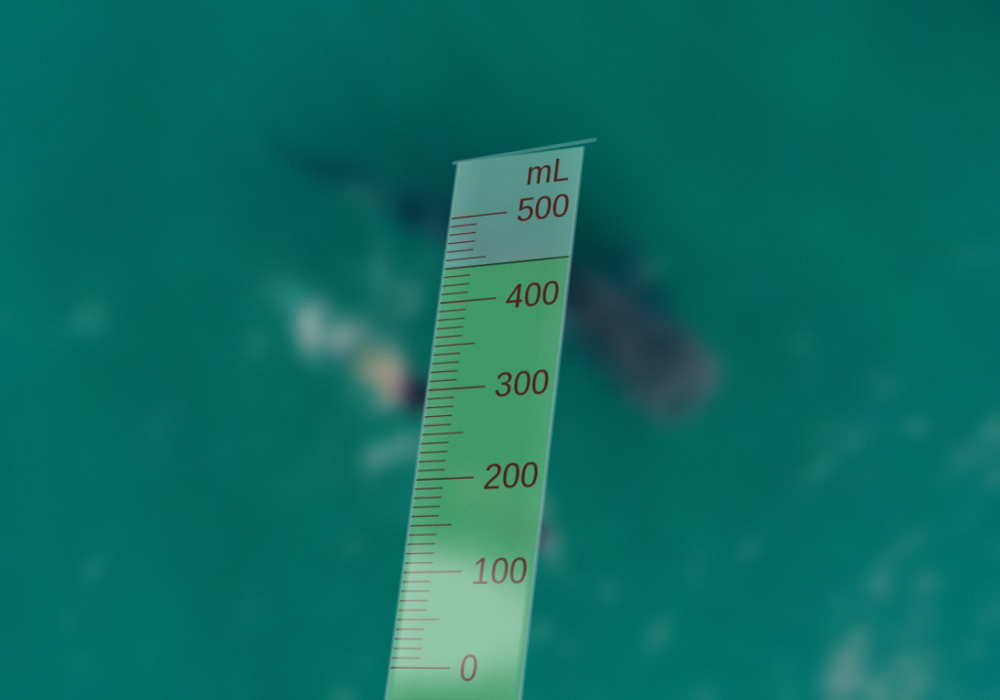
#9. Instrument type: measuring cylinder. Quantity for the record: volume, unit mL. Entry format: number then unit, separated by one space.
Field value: 440 mL
